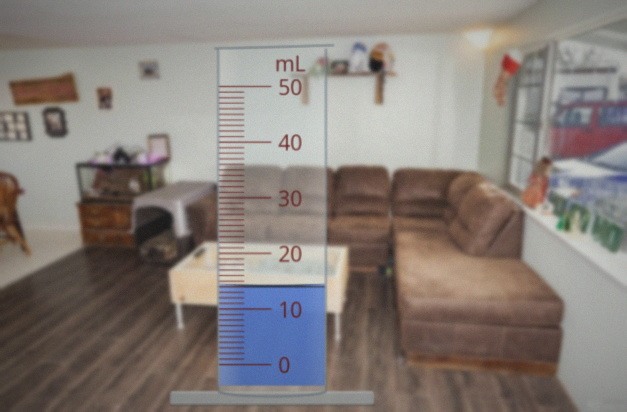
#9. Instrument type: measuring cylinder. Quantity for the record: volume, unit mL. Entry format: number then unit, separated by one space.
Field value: 14 mL
